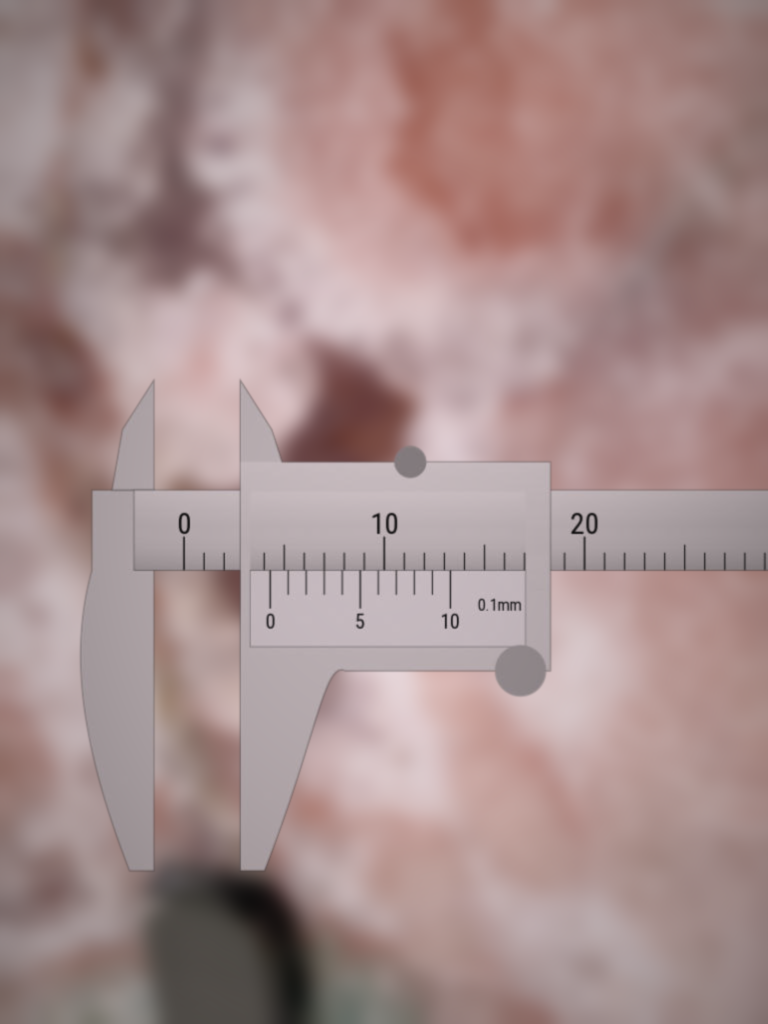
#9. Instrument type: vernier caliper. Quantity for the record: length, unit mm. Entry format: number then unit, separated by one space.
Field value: 4.3 mm
